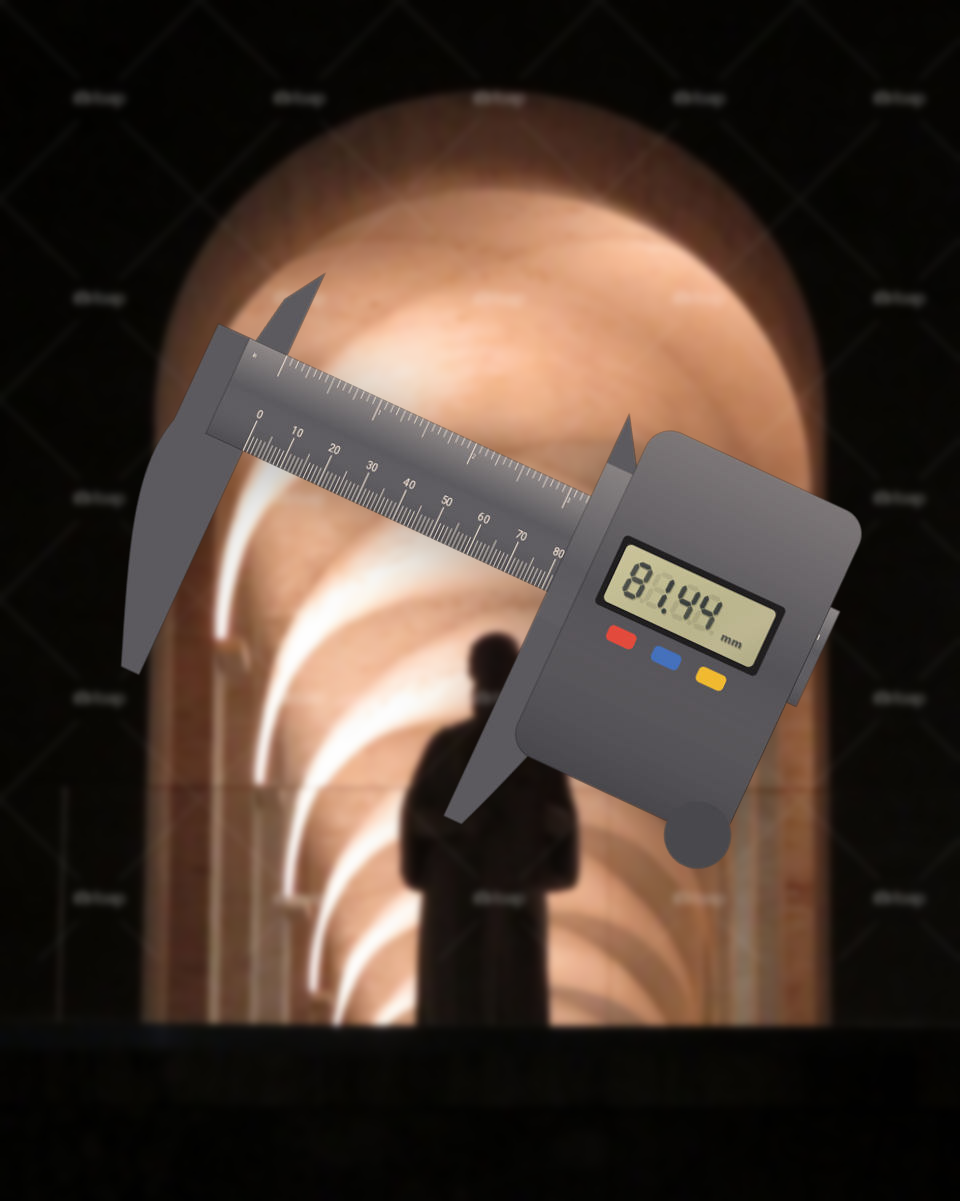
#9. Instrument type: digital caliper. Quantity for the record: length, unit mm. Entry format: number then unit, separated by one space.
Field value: 81.44 mm
